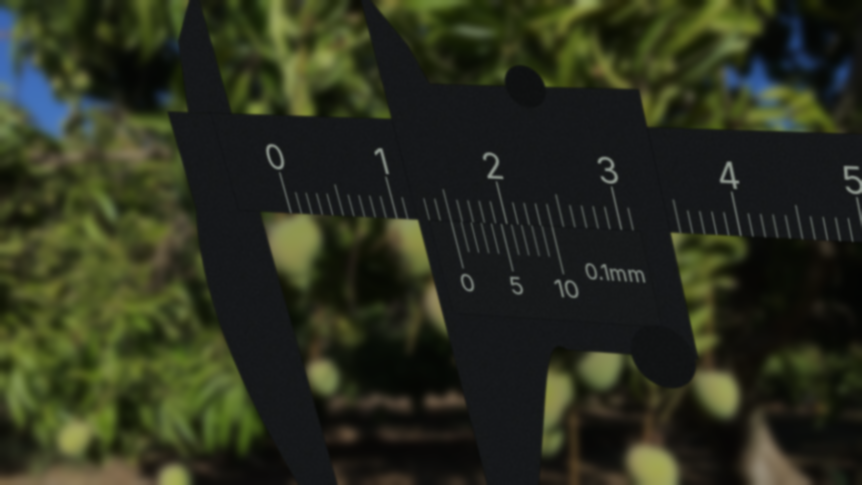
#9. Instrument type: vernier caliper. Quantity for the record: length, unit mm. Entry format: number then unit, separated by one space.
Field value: 15.0 mm
